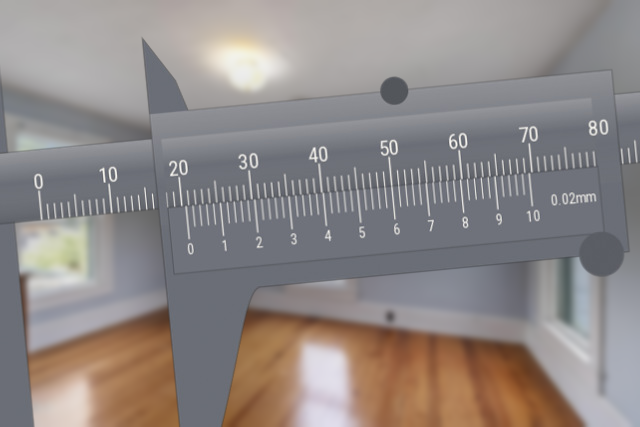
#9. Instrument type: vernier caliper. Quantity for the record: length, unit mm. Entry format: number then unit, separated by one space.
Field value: 20.6 mm
